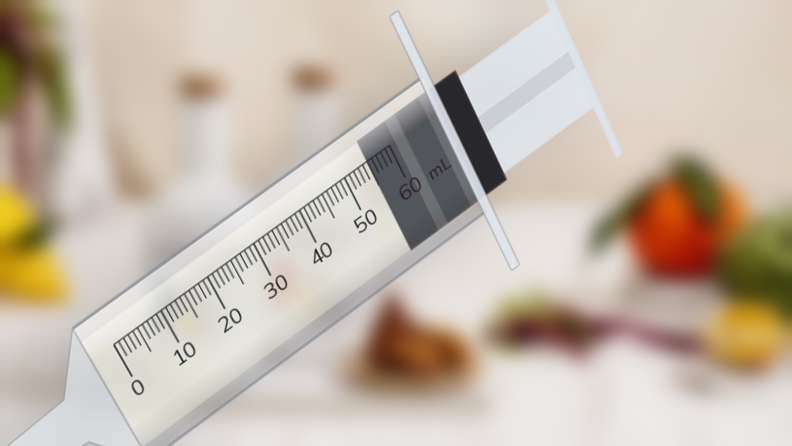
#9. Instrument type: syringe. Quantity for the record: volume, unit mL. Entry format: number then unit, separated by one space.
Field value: 55 mL
